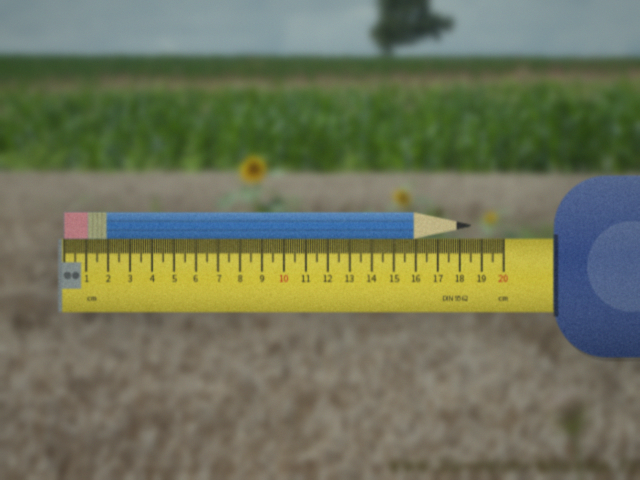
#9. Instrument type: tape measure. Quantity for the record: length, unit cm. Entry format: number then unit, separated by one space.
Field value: 18.5 cm
